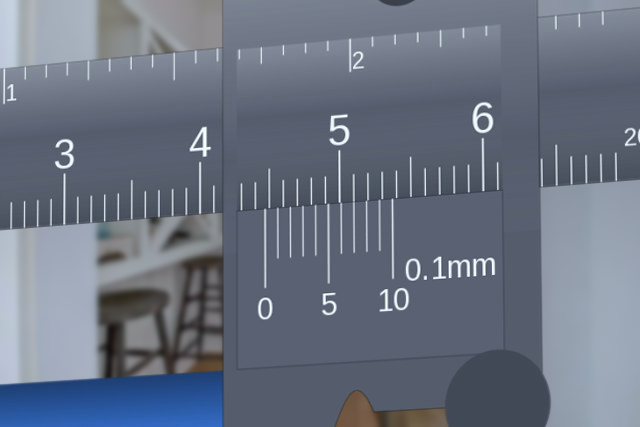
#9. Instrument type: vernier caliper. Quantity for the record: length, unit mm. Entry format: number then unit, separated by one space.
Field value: 44.7 mm
